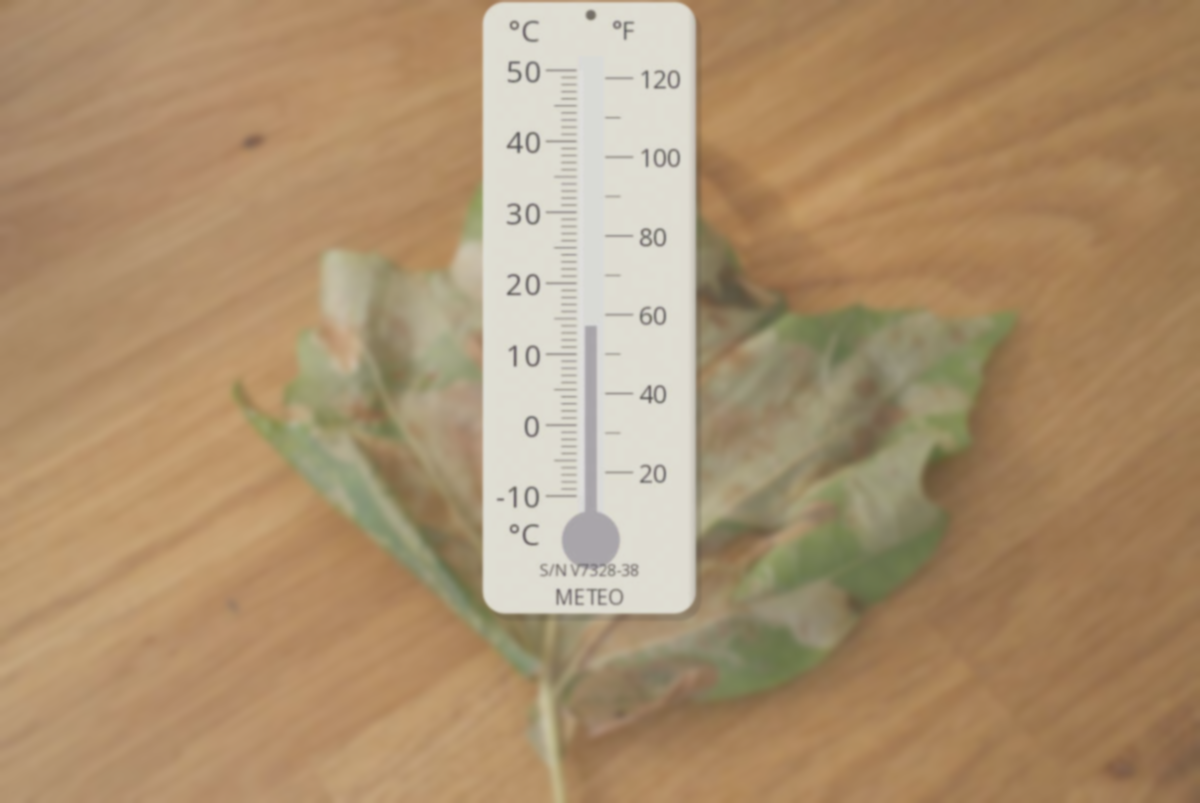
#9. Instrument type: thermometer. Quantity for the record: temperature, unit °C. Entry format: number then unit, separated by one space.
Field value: 14 °C
